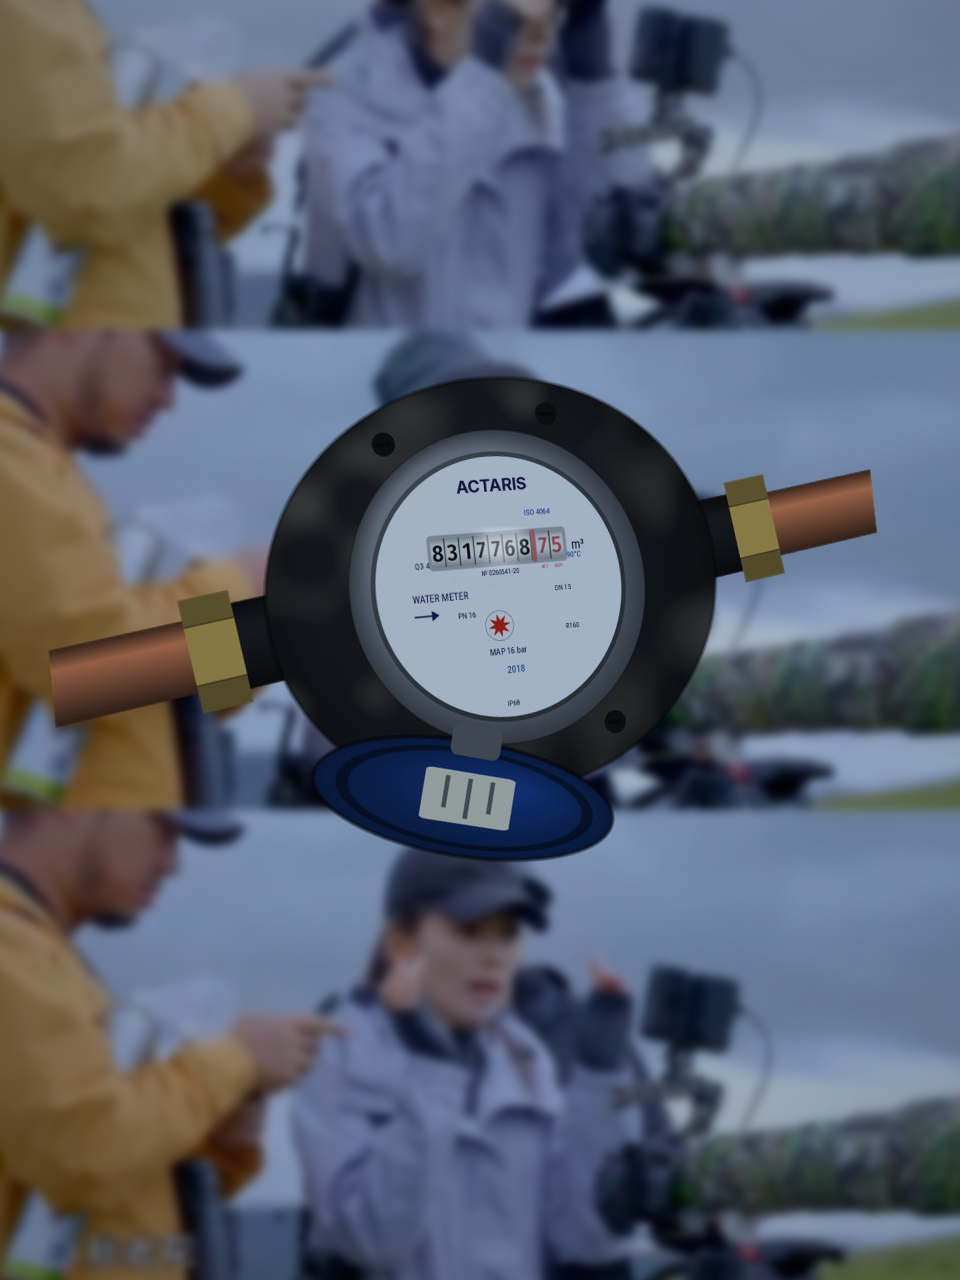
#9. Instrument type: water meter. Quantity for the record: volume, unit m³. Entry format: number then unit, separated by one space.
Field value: 8317768.75 m³
